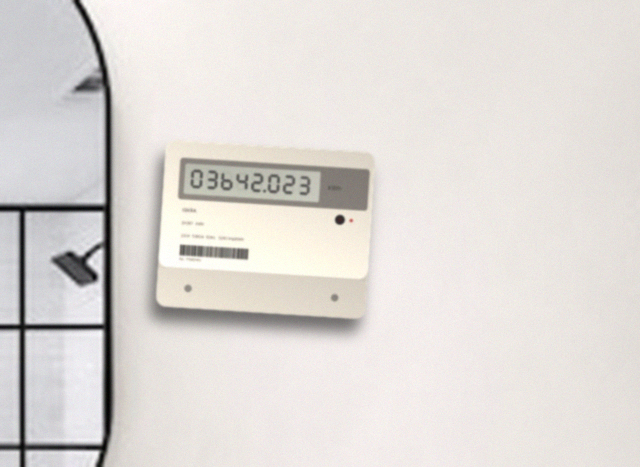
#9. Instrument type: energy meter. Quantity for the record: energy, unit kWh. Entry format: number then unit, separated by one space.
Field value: 3642.023 kWh
